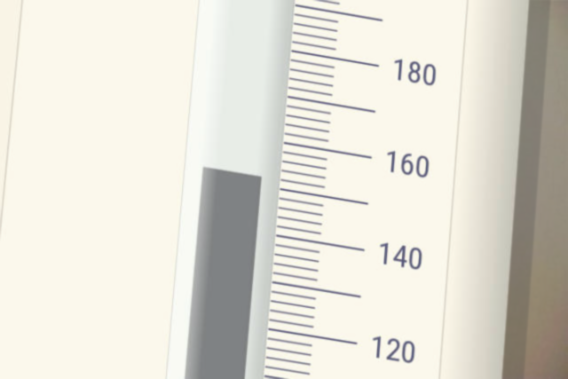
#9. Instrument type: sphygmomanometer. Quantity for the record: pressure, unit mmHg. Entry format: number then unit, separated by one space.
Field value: 152 mmHg
